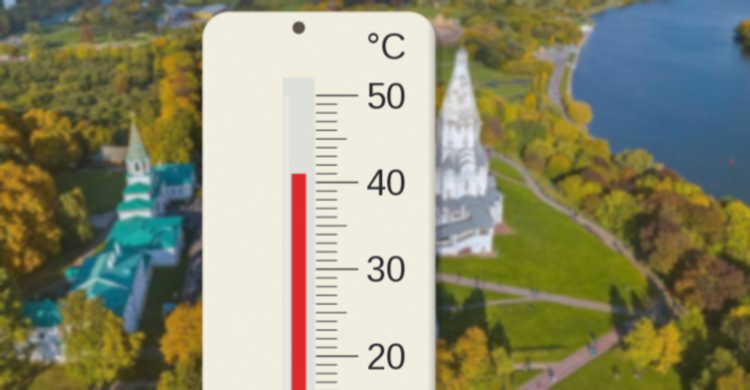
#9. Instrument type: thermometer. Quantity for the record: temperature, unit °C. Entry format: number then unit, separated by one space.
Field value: 41 °C
